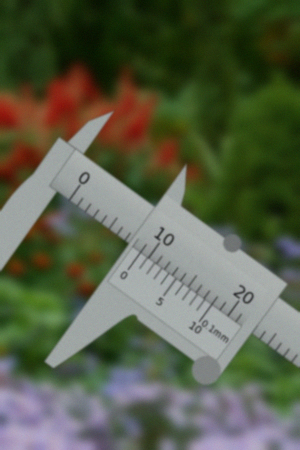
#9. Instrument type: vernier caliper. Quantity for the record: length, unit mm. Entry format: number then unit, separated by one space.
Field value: 9.0 mm
